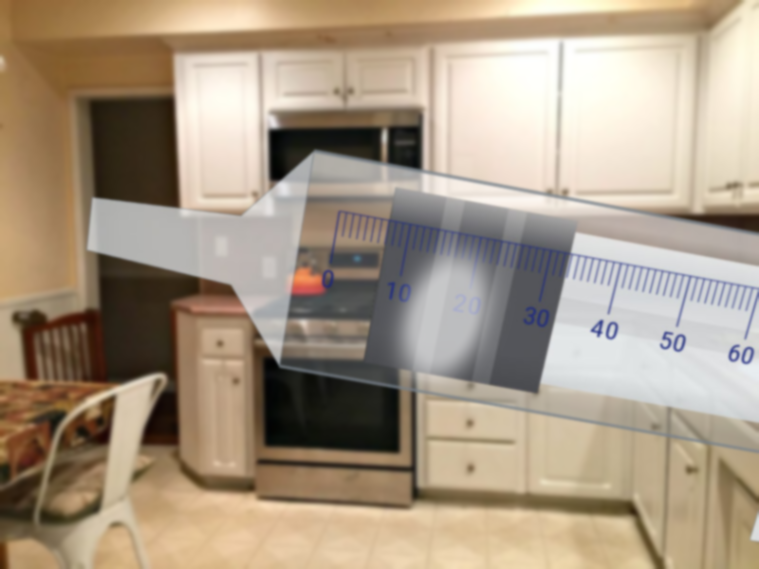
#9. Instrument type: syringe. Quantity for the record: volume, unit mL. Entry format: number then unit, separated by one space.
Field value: 7 mL
